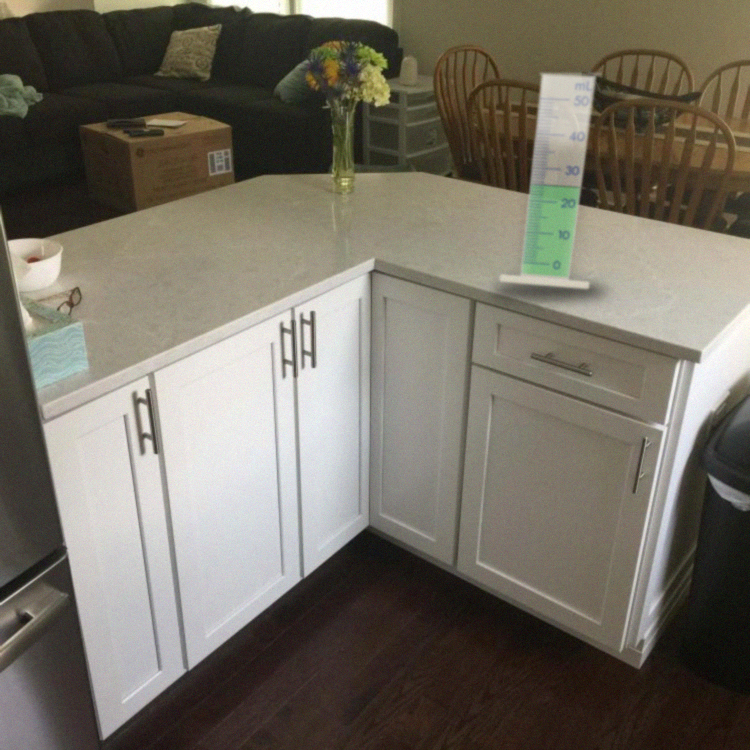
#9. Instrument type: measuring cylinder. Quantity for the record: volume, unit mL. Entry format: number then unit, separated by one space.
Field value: 25 mL
